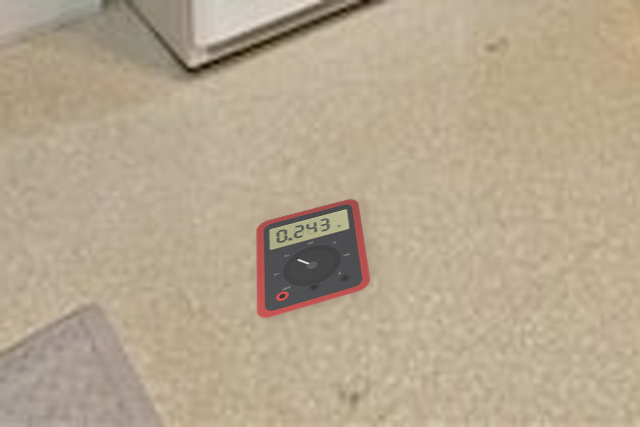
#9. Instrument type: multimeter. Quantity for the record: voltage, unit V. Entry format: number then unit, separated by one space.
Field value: 0.243 V
